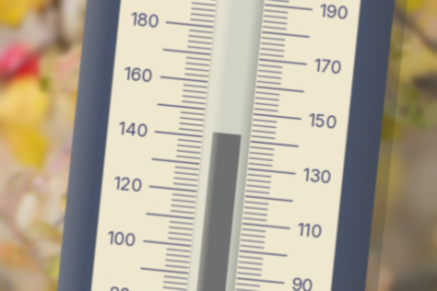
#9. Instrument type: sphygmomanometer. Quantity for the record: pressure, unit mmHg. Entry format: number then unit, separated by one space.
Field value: 142 mmHg
